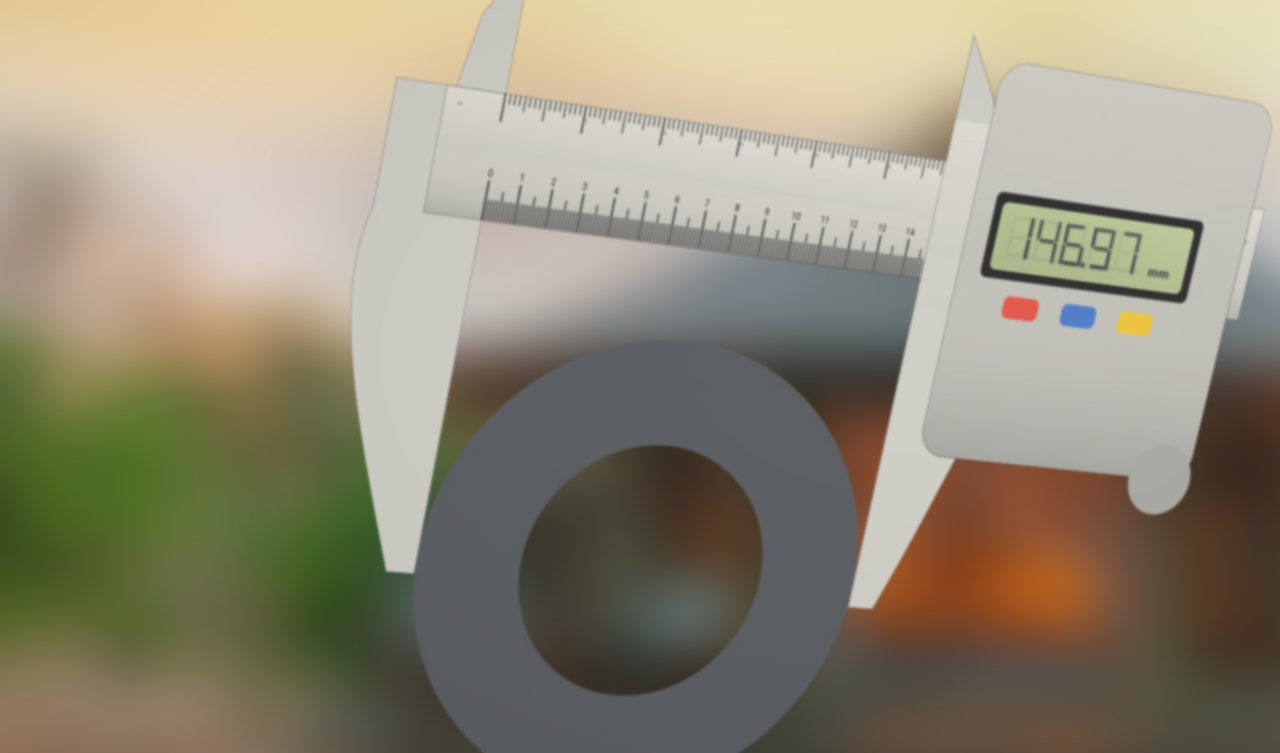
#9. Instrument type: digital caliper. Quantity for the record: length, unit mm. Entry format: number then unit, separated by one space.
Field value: 146.97 mm
